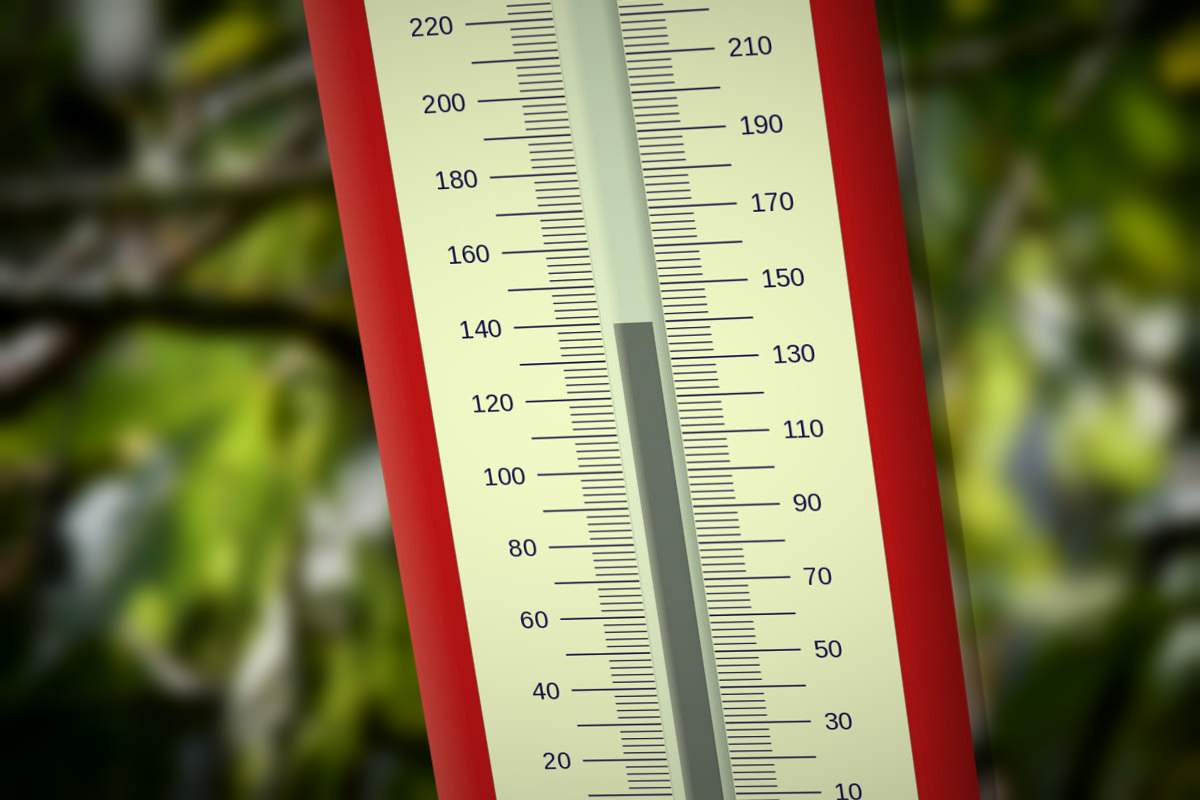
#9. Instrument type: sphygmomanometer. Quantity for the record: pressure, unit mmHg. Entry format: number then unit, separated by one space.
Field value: 140 mmHg
